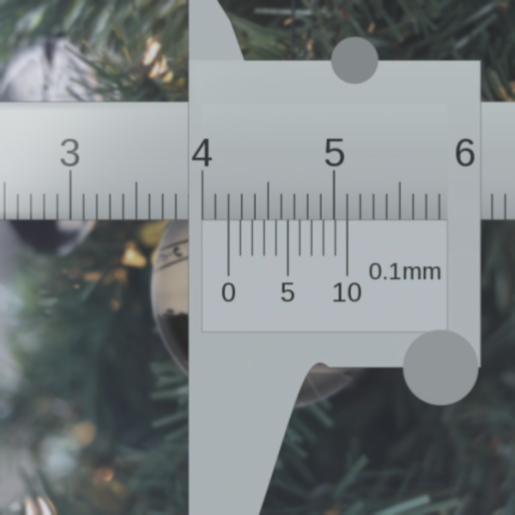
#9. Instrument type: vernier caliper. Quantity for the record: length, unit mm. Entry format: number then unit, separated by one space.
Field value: 42.0 mm
